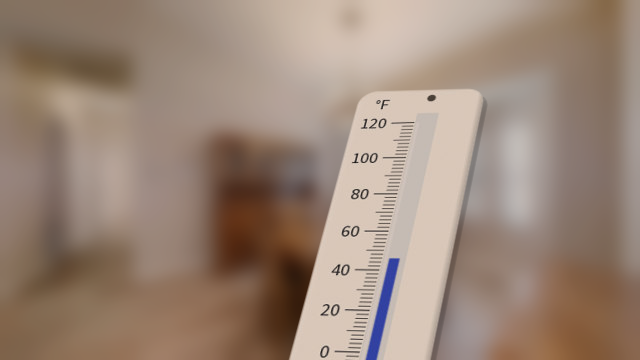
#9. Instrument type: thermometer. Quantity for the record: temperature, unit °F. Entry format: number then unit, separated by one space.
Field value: 46 °F
